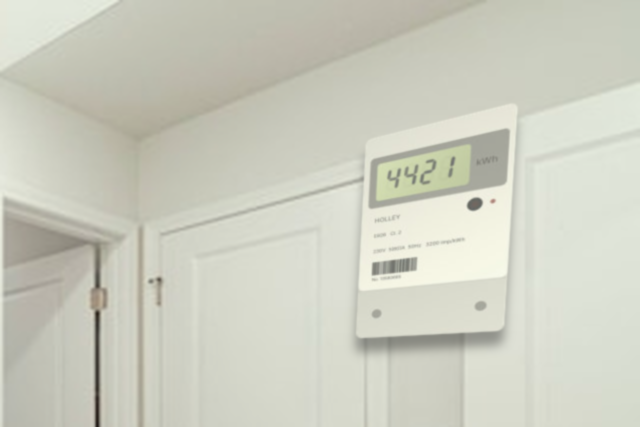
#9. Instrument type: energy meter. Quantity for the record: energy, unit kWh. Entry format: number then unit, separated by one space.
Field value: 4421 kWh
